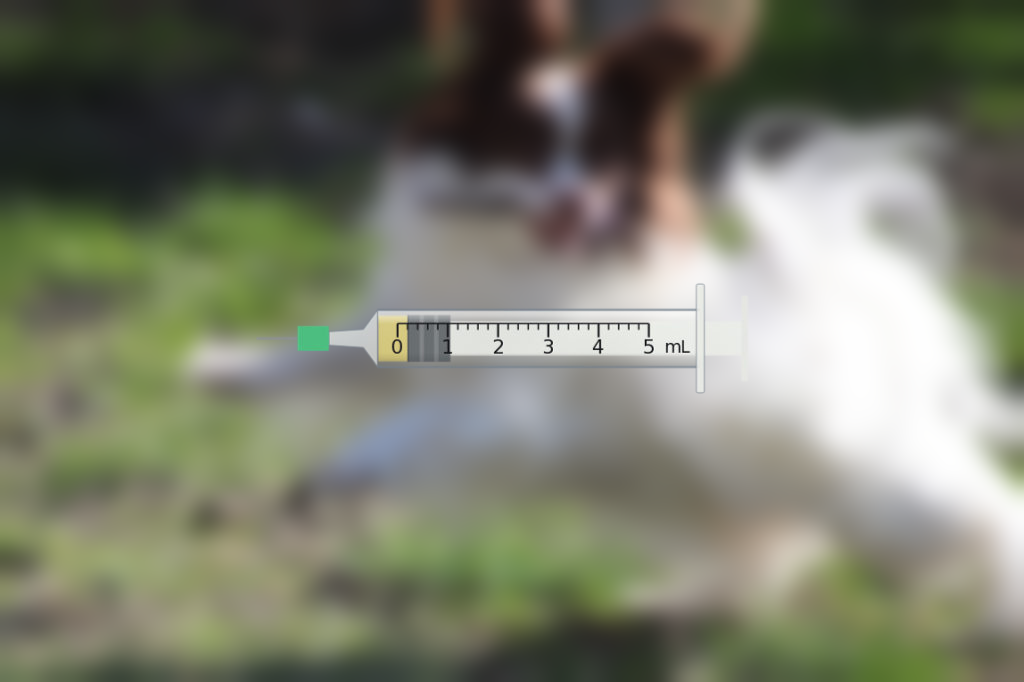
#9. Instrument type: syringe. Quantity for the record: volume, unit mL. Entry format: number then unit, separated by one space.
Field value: 0.2 mL
